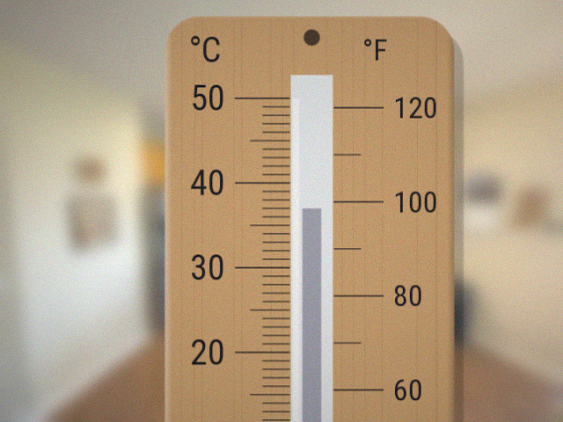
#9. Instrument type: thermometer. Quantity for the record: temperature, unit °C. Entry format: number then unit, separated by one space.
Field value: 37 °C
